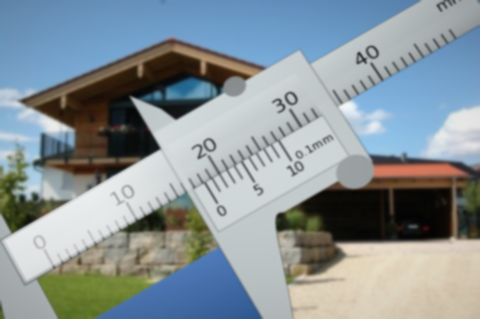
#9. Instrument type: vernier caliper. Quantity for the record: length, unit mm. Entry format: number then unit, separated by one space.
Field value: 18.2 mm
